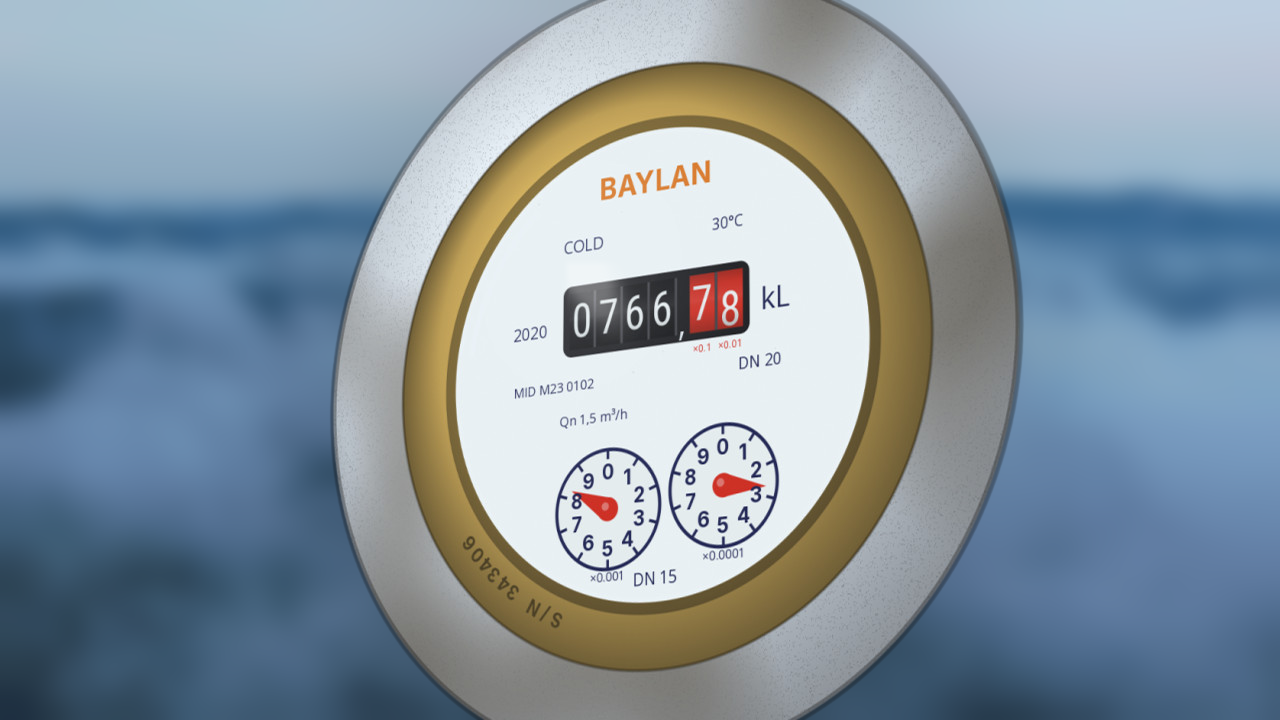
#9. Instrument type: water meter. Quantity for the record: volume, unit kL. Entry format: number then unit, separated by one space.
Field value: 766.7782 kL
